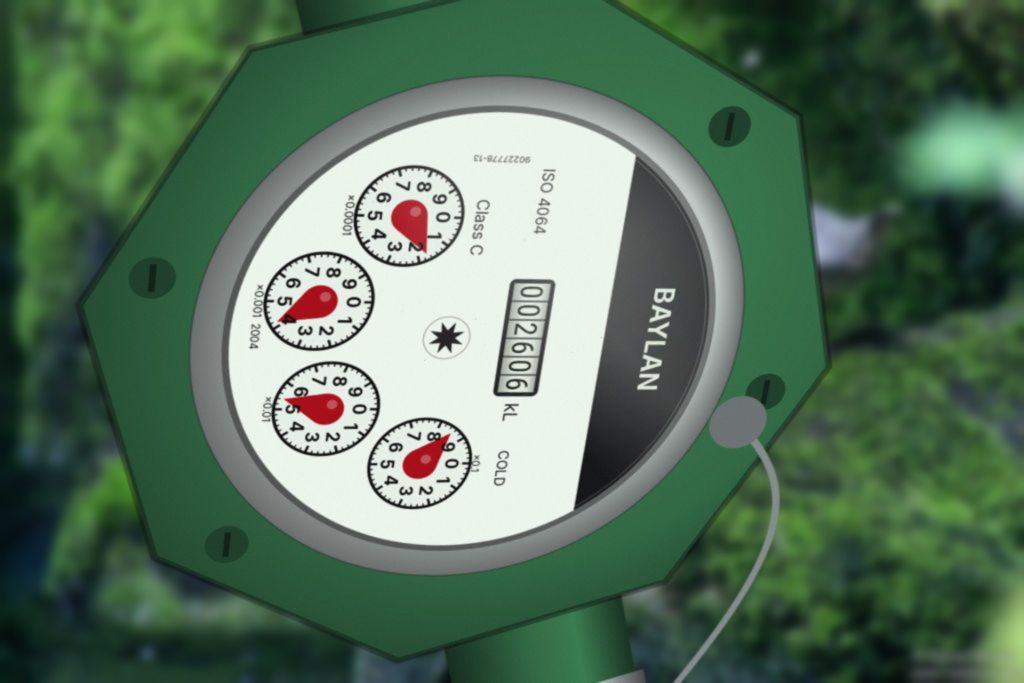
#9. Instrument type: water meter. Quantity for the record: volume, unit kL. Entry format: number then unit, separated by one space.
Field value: 2606.8541 kL
